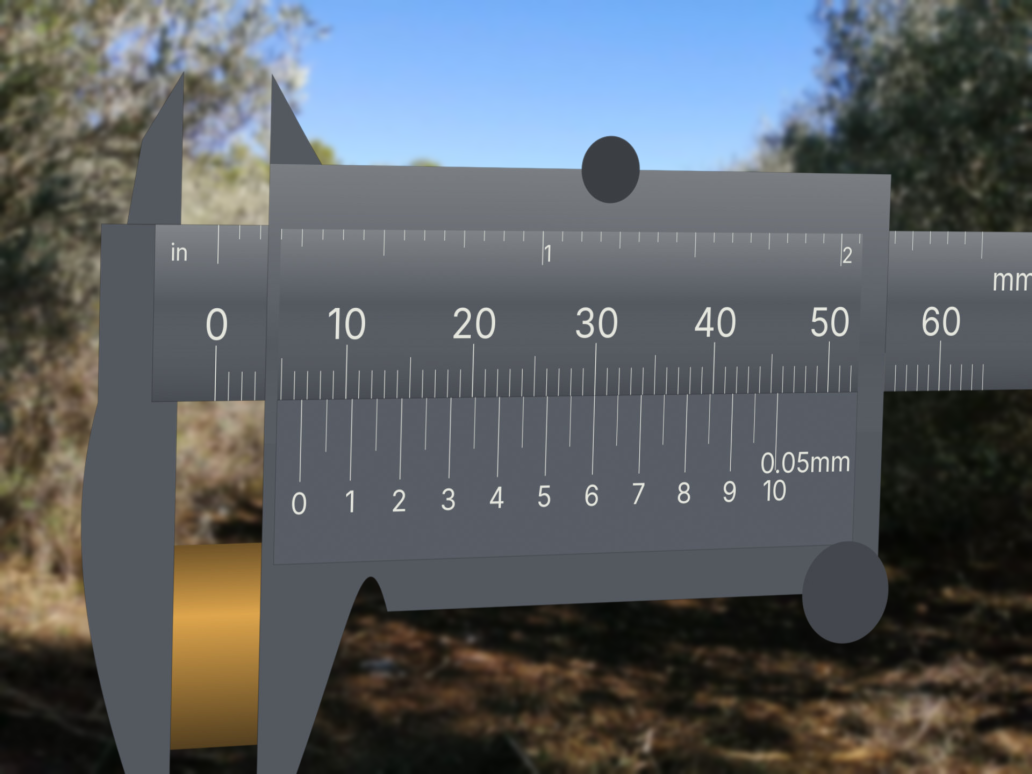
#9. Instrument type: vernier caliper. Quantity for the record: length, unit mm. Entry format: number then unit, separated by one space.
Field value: 6.6 mm
